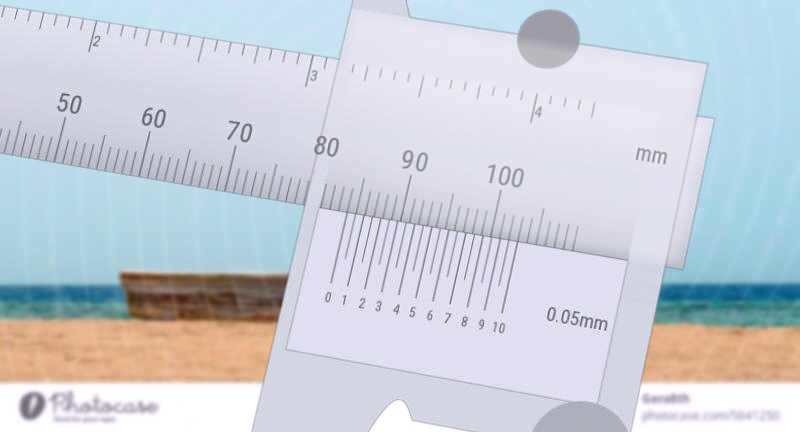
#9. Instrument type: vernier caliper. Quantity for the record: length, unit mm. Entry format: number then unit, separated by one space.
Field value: 84.0 mm
